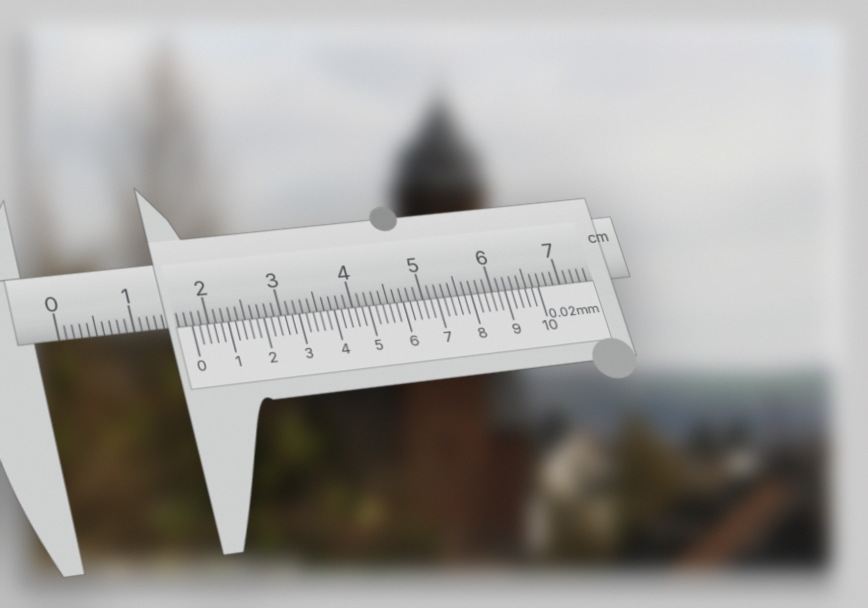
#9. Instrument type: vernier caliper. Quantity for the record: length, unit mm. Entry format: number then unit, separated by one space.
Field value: 17.8 mm
